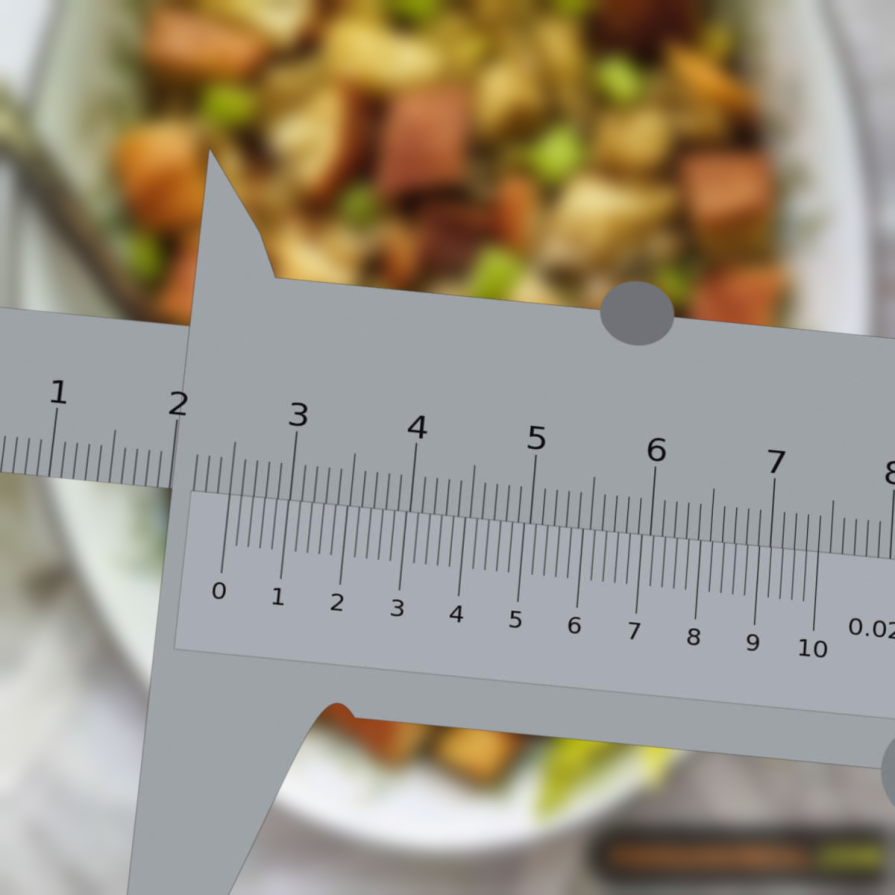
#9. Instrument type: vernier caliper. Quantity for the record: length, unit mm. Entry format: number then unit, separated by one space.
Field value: 25.0 mm
